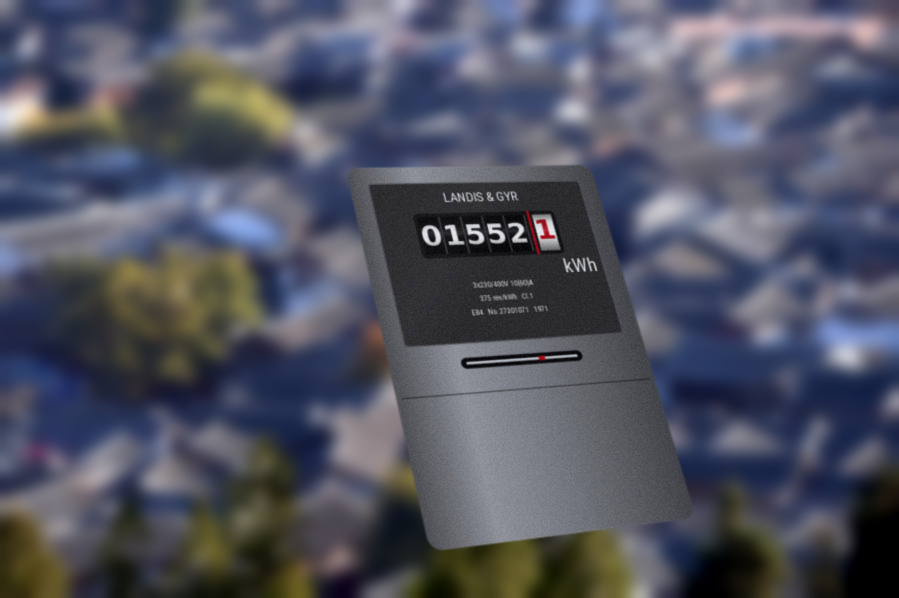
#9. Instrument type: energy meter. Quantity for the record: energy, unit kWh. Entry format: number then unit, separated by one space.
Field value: 1552.1 kWh
